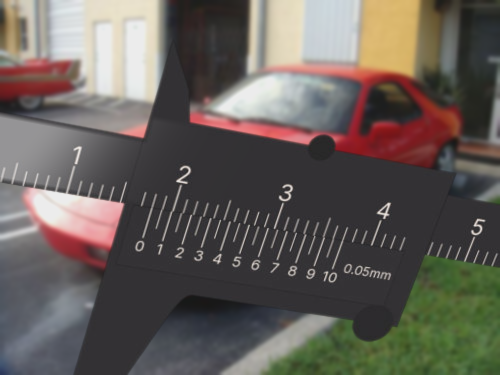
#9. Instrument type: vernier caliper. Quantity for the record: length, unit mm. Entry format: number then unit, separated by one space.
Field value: 18.0 mm
